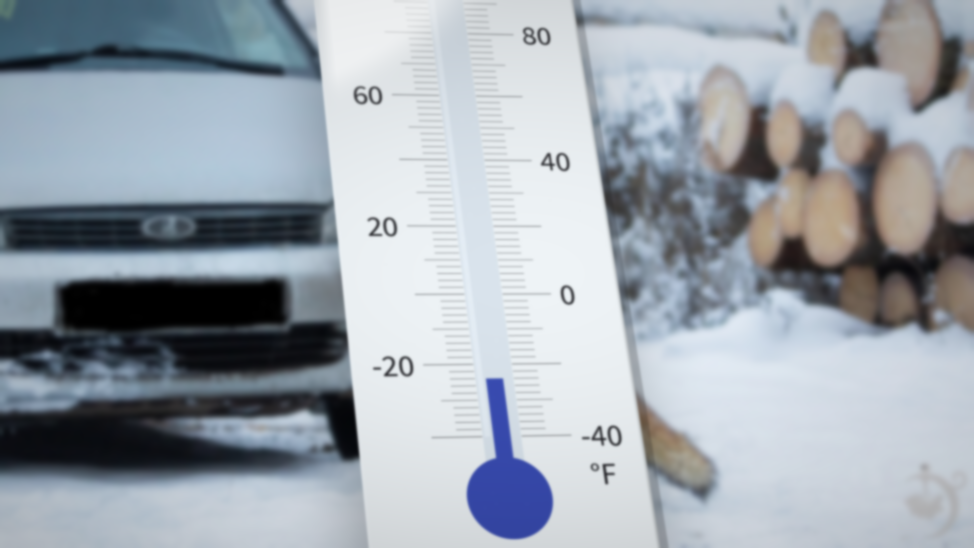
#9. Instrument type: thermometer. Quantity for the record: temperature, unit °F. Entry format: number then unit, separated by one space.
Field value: -24 °F
